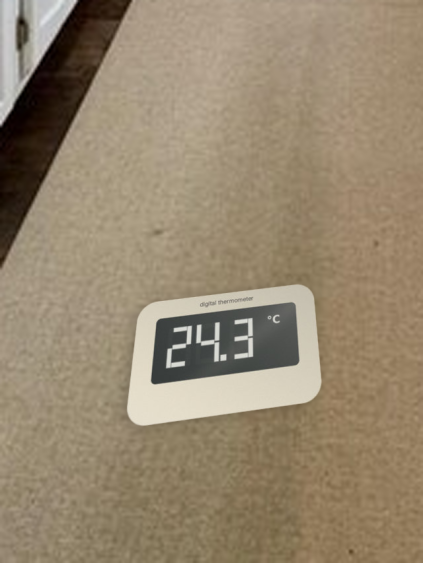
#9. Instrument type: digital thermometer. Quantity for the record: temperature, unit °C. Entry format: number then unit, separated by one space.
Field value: 24.3 °C
